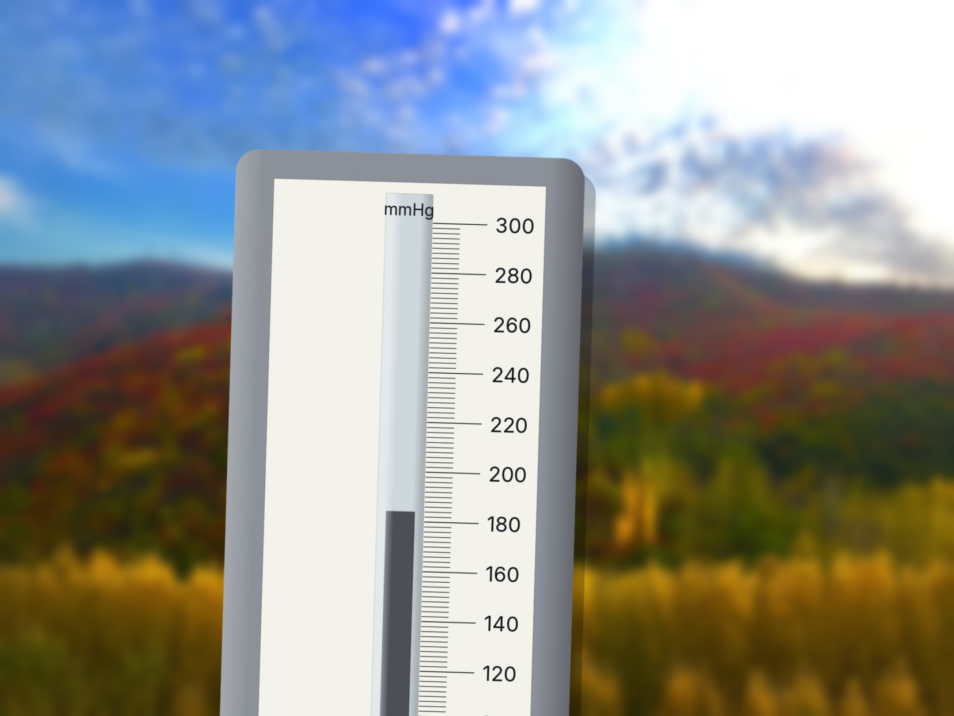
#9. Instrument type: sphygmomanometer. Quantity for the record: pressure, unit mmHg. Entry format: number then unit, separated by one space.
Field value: 184 mmHg
